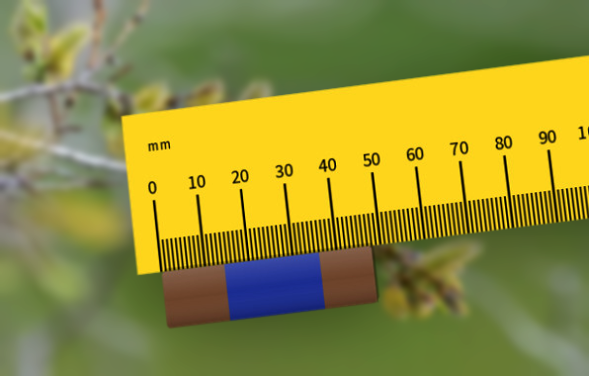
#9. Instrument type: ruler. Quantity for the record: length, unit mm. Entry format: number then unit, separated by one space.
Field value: 48 mm
